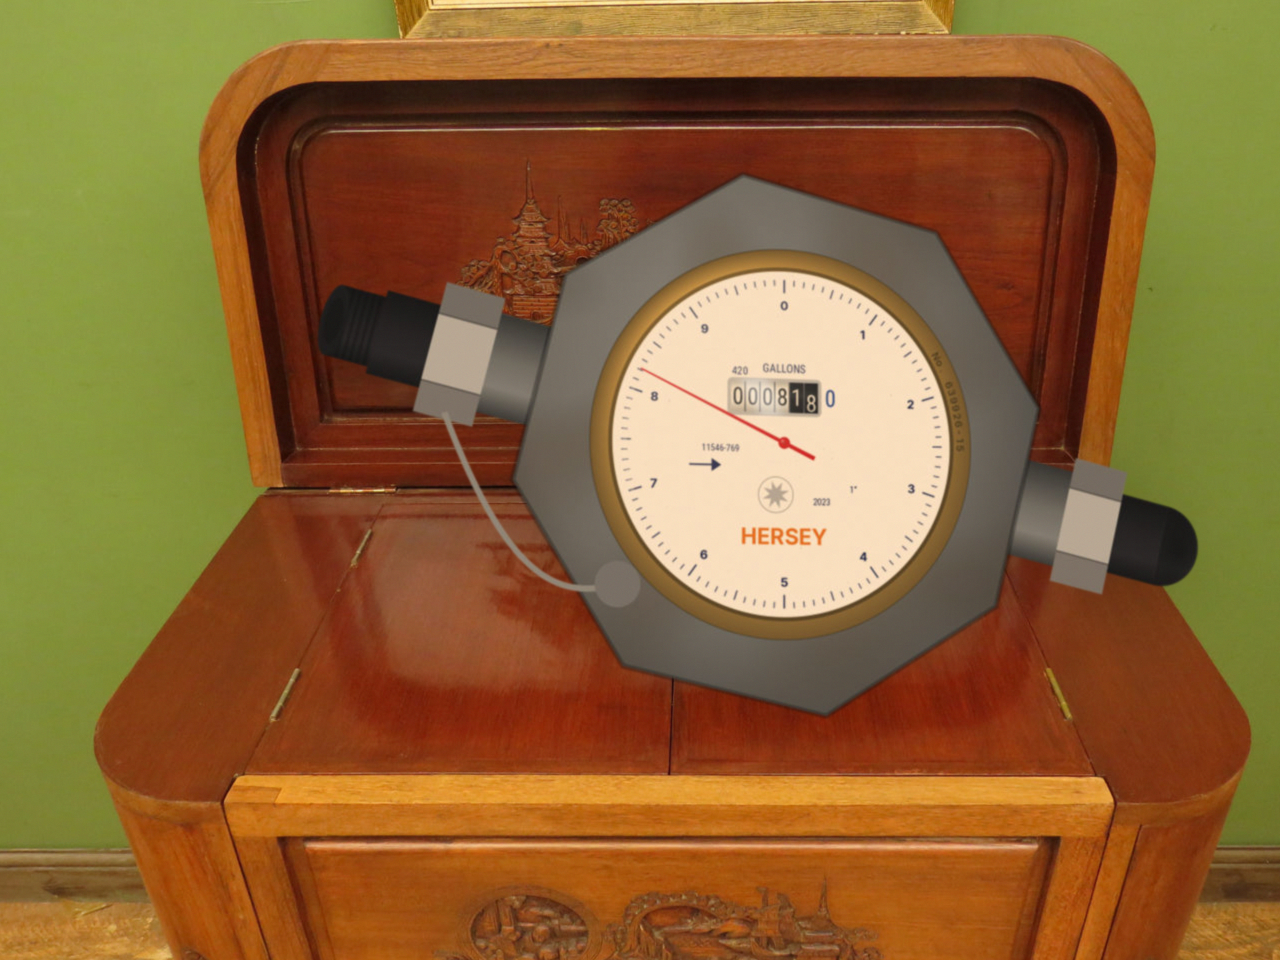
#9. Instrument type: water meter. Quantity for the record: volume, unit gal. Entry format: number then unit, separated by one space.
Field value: 8178.2 gal
